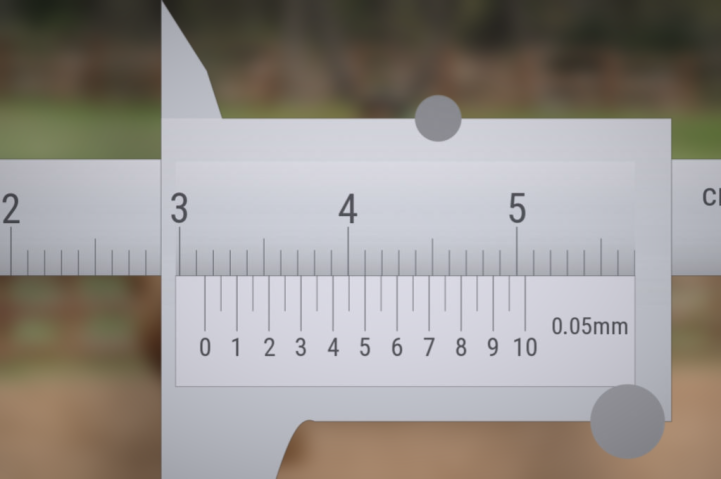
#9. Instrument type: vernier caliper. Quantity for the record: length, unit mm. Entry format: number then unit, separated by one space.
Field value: 31.5 mm
